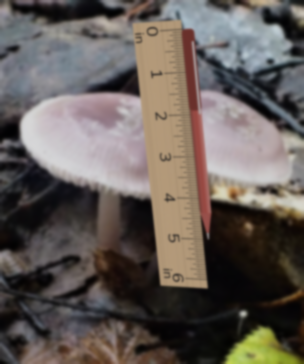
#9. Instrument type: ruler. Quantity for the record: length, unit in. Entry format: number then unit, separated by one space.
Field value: 5 in
